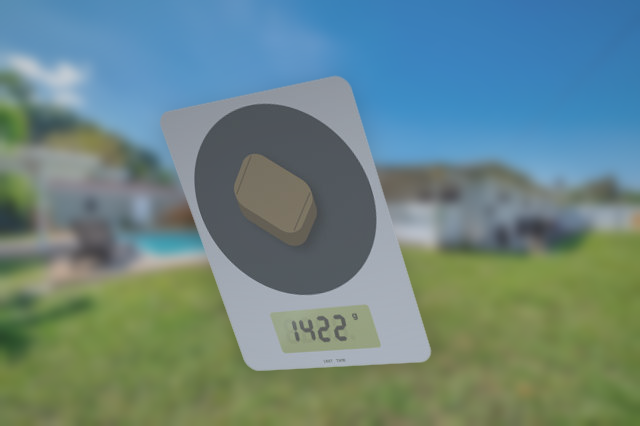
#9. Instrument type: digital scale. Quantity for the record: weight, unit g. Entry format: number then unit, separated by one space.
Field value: 1422 g
